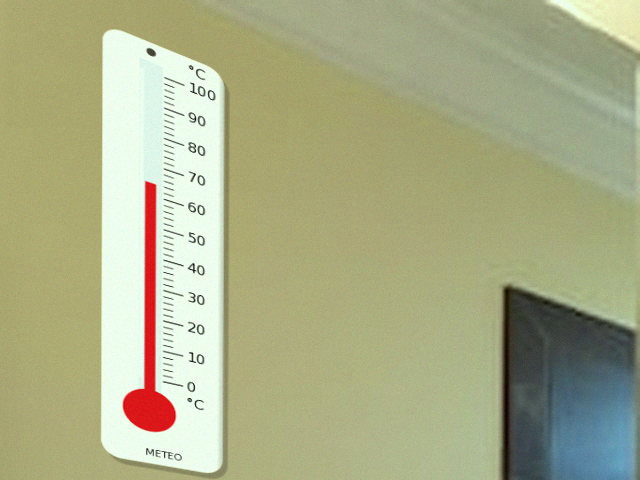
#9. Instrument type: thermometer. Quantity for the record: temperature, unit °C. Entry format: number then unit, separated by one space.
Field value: 64 °C
